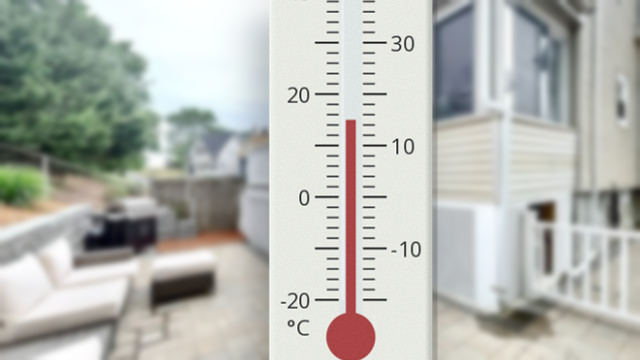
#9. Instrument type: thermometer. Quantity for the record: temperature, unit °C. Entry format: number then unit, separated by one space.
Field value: 15 °C
